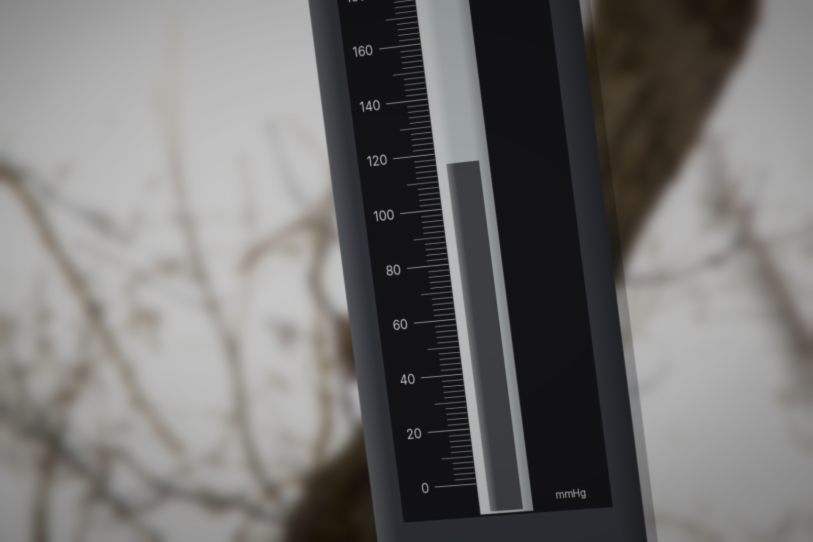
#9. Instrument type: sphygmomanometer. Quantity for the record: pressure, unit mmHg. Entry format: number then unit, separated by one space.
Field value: 116 mmHg
